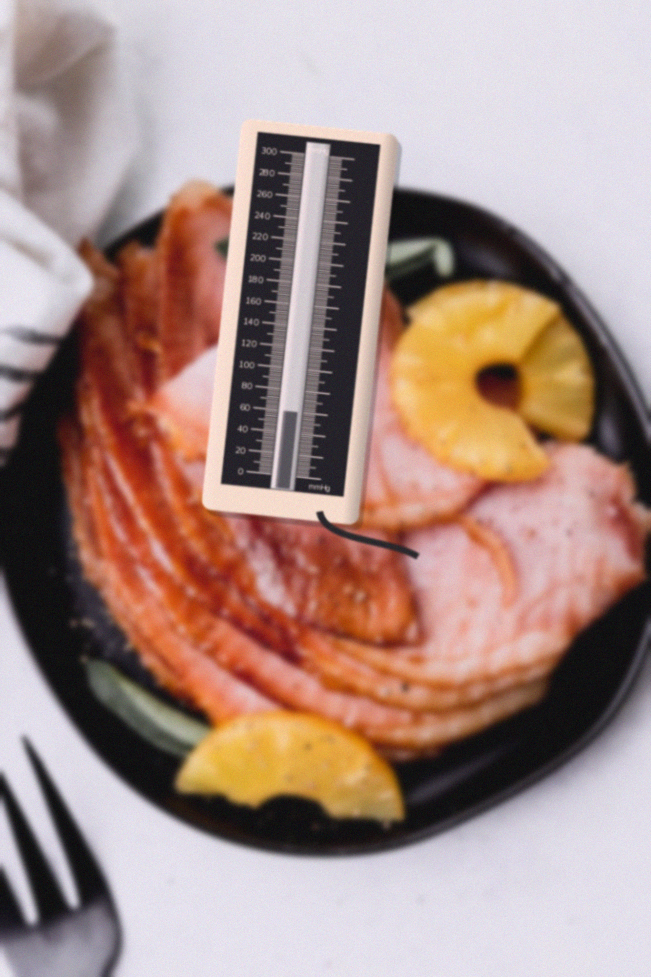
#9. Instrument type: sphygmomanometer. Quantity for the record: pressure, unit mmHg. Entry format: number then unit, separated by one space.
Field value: 60 mmHg
